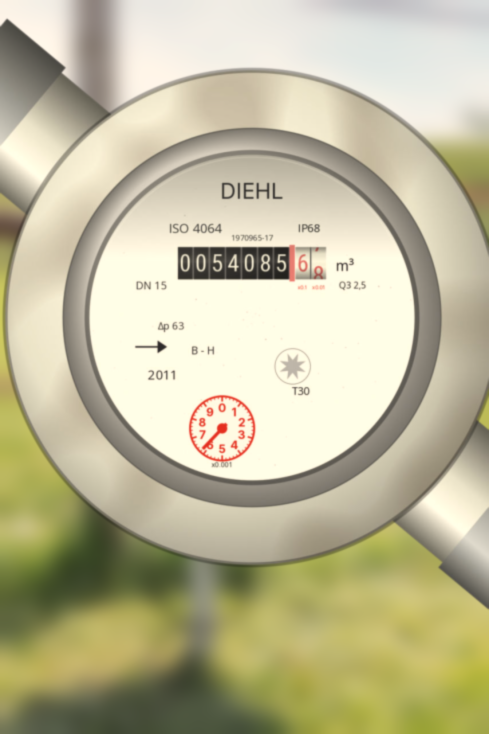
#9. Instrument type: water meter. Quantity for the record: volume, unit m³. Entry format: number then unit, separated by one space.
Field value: 54085.676 m³
